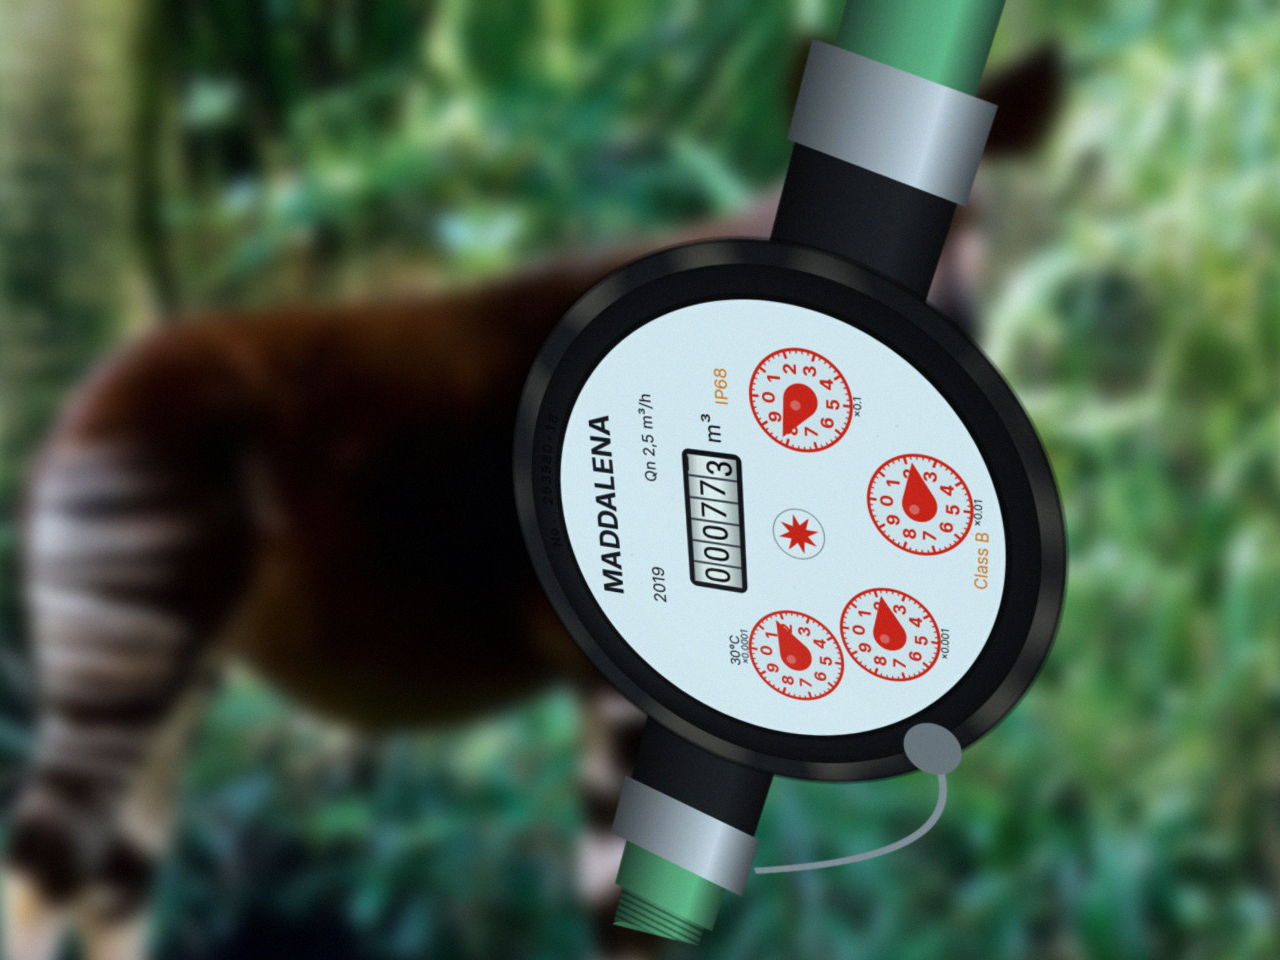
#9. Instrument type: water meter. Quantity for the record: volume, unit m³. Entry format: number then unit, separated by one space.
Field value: 772.8221 m³
